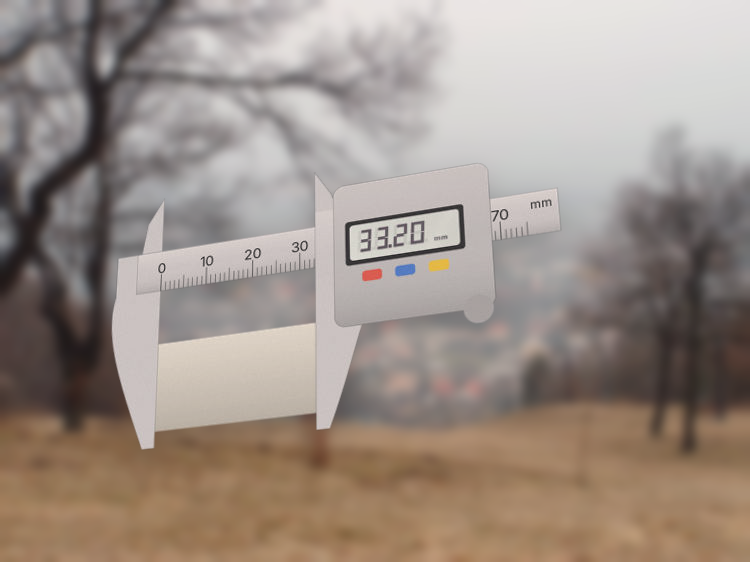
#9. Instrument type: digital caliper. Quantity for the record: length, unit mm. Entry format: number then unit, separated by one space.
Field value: 33.20 mm
